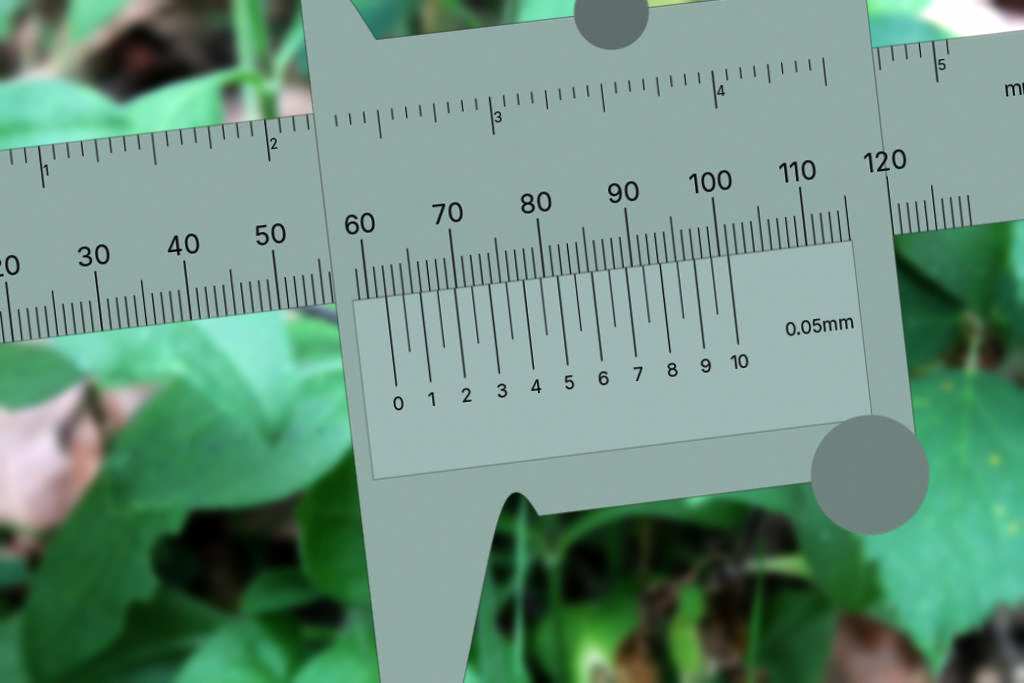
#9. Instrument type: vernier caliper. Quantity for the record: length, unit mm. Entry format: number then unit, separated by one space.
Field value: 62.0 mm
